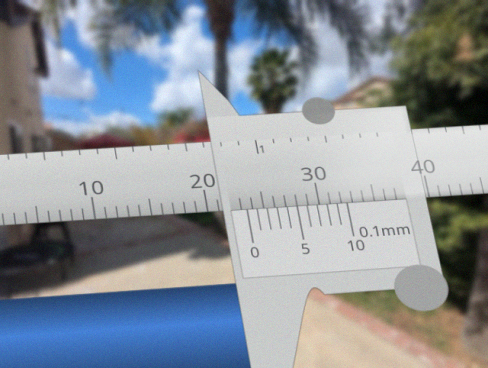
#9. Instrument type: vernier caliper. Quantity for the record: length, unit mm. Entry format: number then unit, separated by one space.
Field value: 23.5 mm
